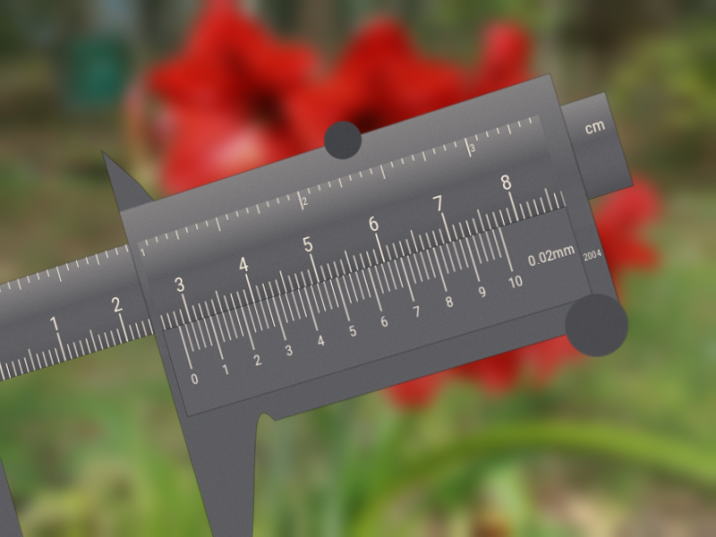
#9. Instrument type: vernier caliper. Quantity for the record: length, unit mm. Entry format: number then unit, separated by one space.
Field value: 28.2 mm
